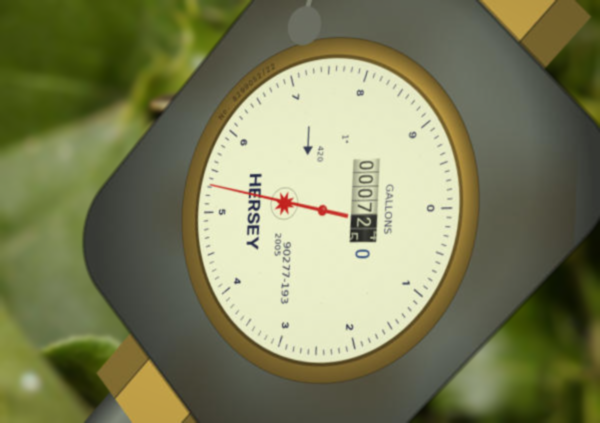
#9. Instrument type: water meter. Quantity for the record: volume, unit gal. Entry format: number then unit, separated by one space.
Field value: 7245.3 gal
